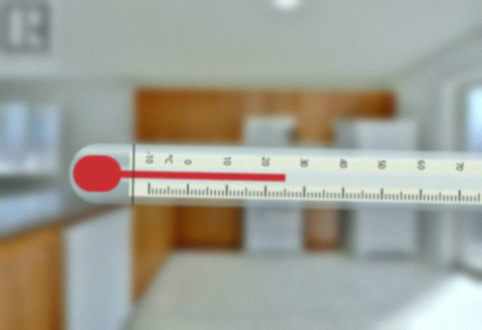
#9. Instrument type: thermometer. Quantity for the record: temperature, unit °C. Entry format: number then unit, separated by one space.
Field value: 25 °C
